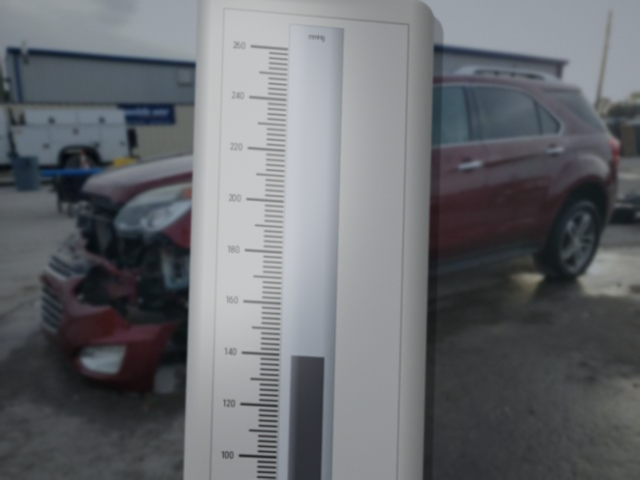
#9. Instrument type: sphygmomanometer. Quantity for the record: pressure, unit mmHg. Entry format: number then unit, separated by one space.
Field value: 140 mmHg
